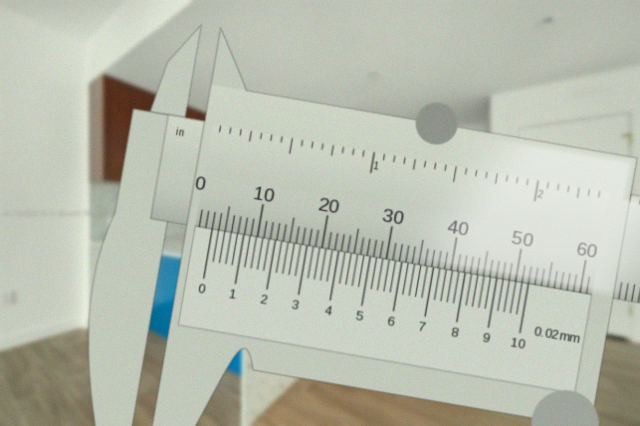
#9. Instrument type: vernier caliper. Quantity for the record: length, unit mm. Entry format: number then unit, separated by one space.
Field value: 3.0 mm
